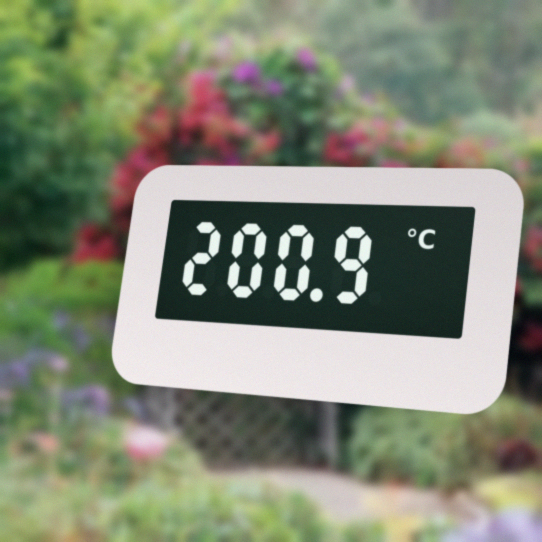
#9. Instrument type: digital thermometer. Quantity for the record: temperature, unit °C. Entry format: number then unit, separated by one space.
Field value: 200.9 °C
